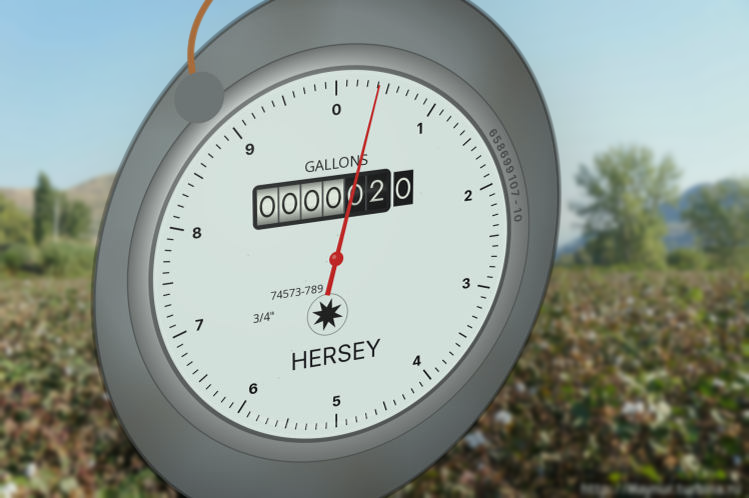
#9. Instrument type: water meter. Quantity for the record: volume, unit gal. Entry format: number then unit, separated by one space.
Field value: 20.4 gal
